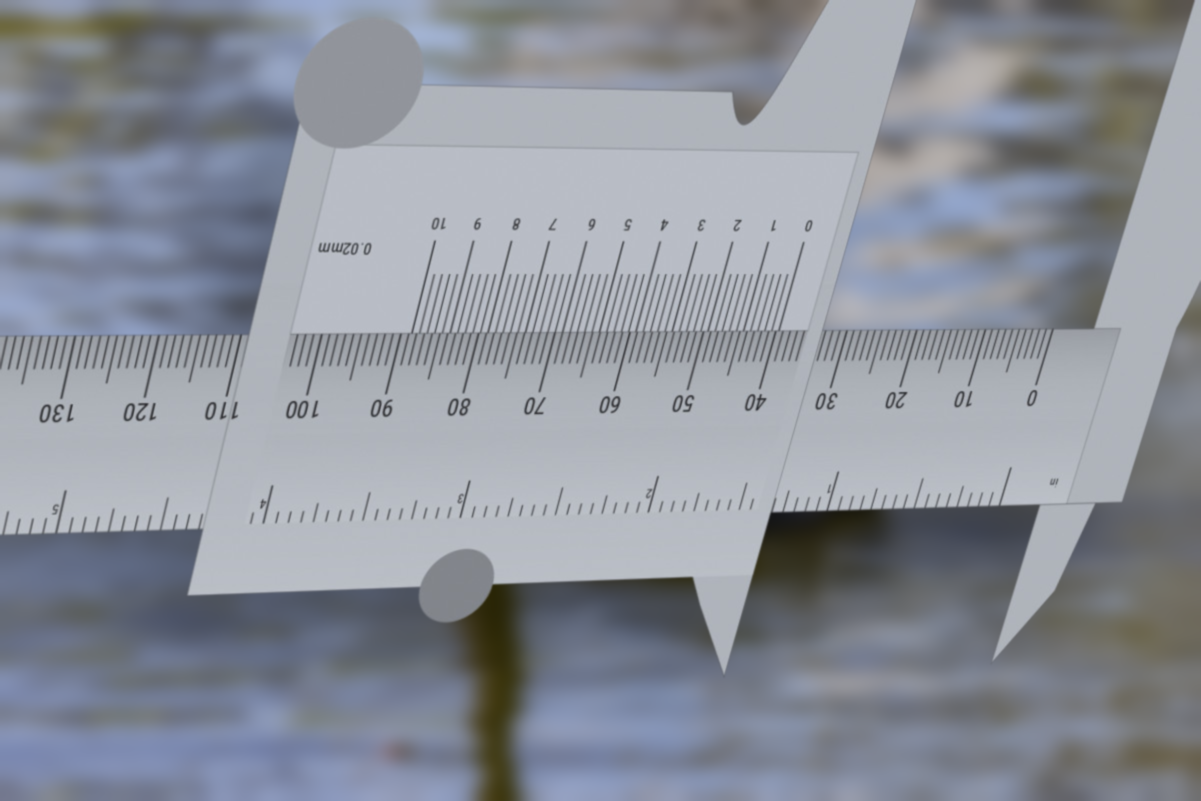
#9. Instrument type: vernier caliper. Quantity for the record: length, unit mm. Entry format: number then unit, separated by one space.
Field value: 39.6 mm
